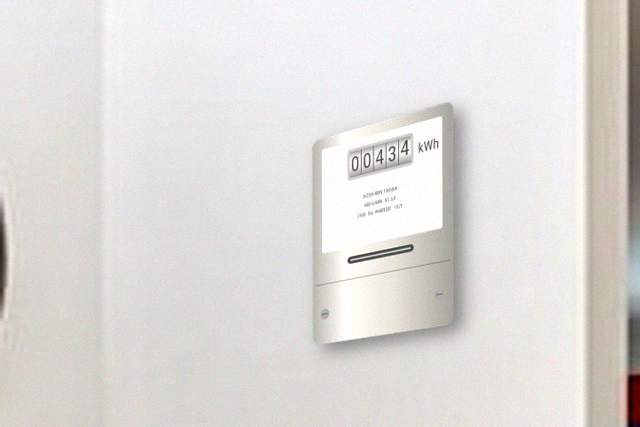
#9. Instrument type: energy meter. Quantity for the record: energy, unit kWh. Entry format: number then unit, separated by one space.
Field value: 434 kWh
